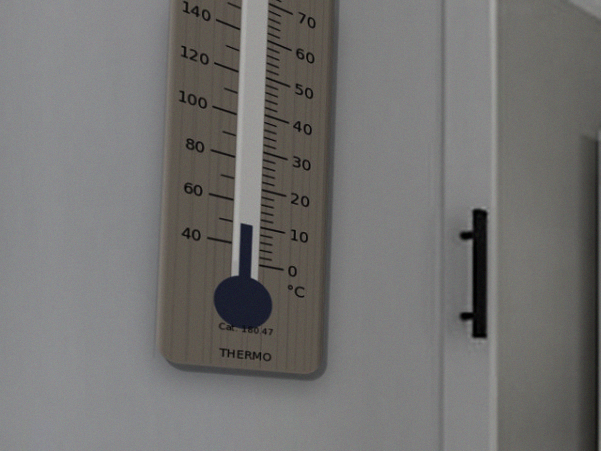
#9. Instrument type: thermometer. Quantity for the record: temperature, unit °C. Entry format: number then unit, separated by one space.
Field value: 10 °C
